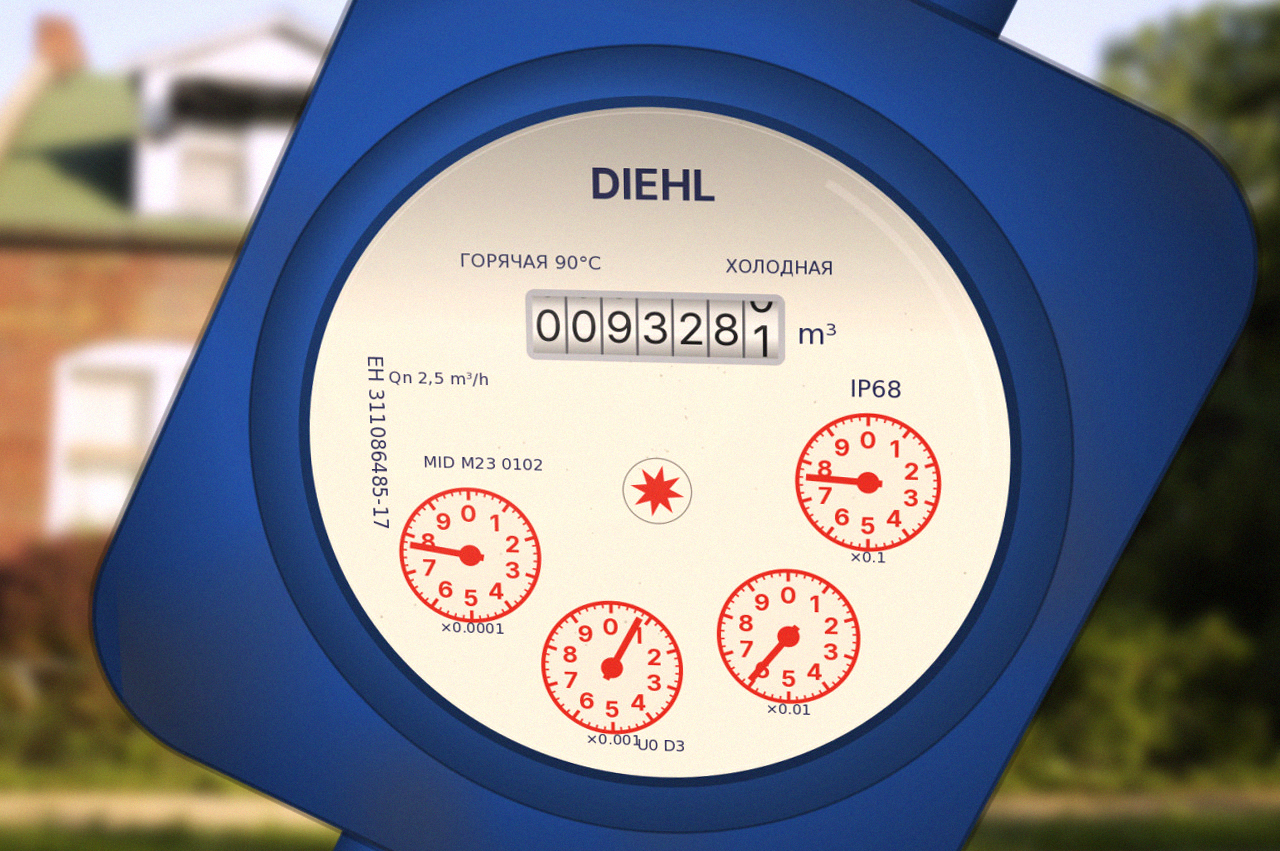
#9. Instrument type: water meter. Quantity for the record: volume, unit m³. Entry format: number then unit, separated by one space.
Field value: 93280.7607 m³
